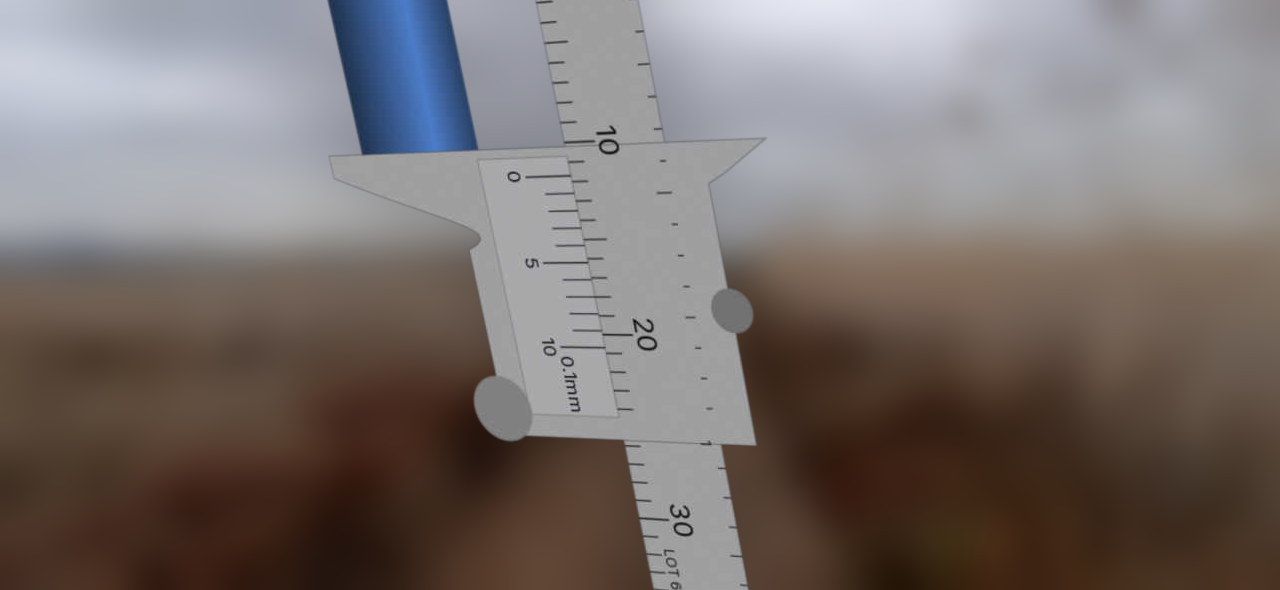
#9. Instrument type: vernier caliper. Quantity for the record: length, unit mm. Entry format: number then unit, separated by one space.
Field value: 11.7 mm
